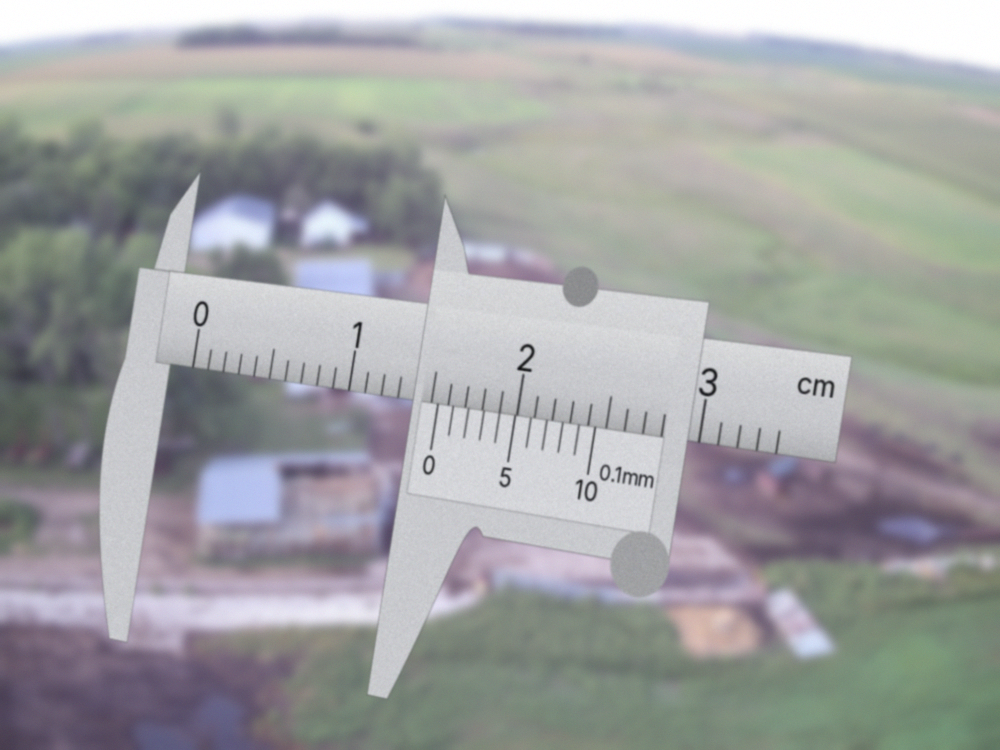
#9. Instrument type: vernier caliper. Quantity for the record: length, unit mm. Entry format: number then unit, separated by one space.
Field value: 15.4 mm
